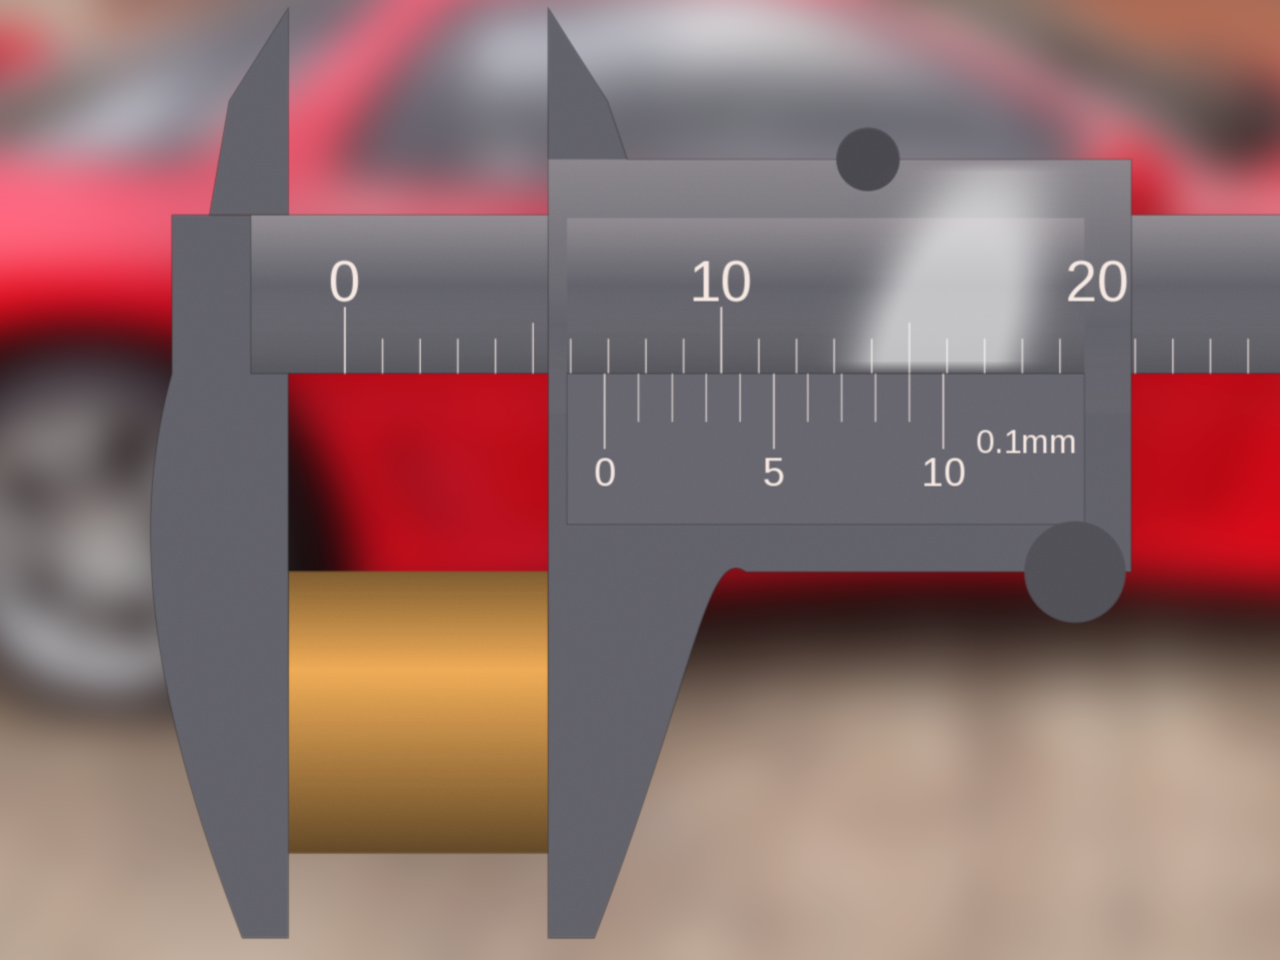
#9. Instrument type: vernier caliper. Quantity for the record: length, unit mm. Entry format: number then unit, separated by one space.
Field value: 6.9 mm
